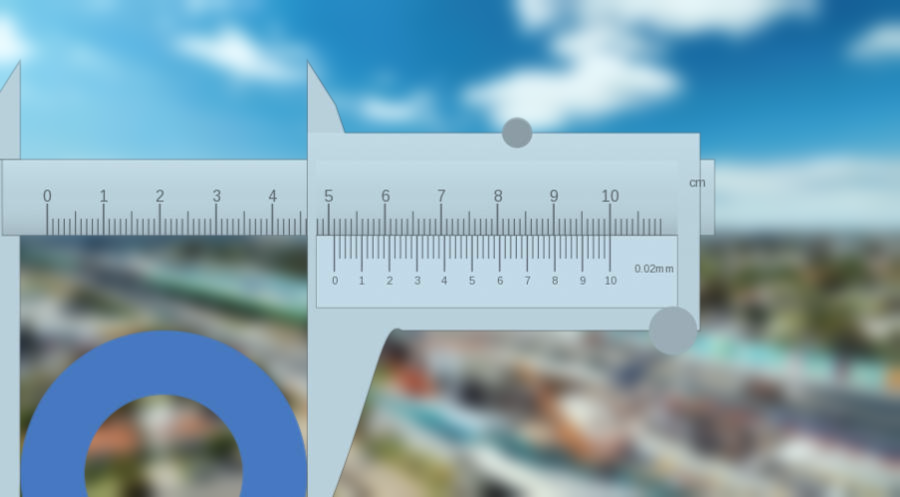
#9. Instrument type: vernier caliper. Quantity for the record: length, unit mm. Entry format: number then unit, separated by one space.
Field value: 51.0 mm
